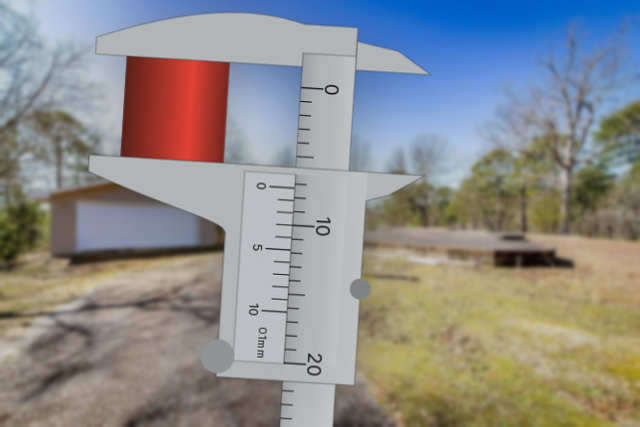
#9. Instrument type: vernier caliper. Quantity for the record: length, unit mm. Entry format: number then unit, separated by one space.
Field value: 7.3 mm
